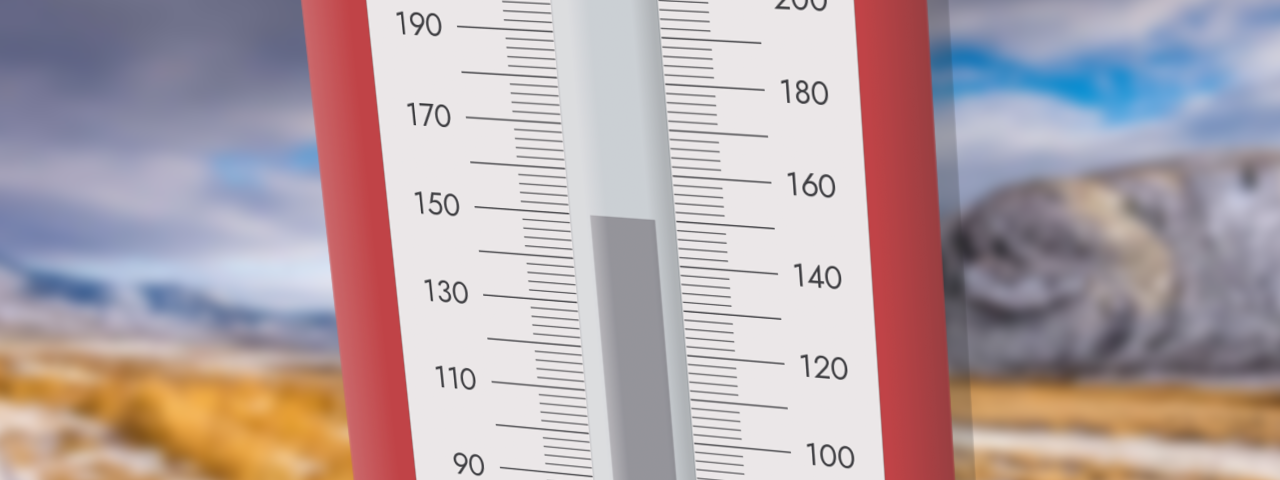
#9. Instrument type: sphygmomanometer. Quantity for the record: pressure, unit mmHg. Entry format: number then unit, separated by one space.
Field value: 150 mmHg
